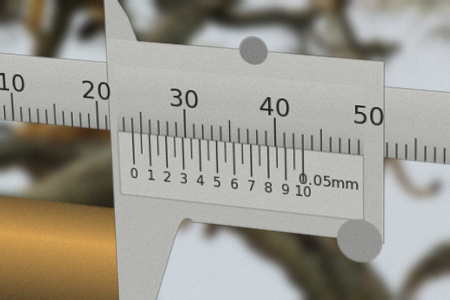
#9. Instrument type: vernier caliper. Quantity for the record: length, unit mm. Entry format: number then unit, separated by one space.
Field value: 24.0 mm
